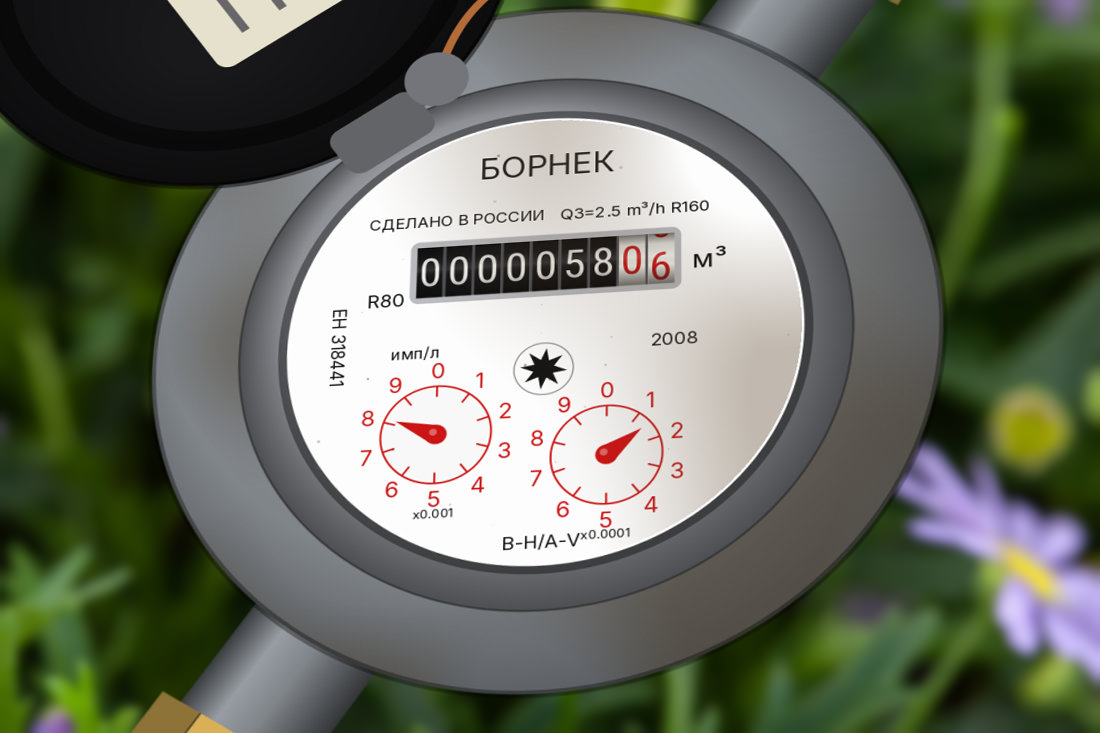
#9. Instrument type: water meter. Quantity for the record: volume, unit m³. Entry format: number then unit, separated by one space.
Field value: 58.0581 m³
